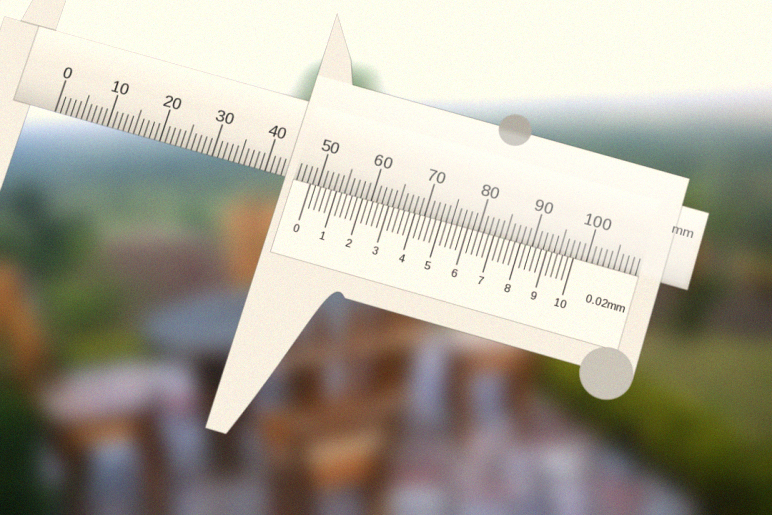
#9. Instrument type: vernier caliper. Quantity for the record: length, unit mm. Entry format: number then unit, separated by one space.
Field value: 48.6 mm
